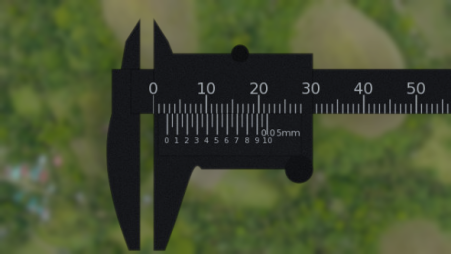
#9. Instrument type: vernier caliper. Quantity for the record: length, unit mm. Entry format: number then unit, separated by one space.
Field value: 2.6 mm
